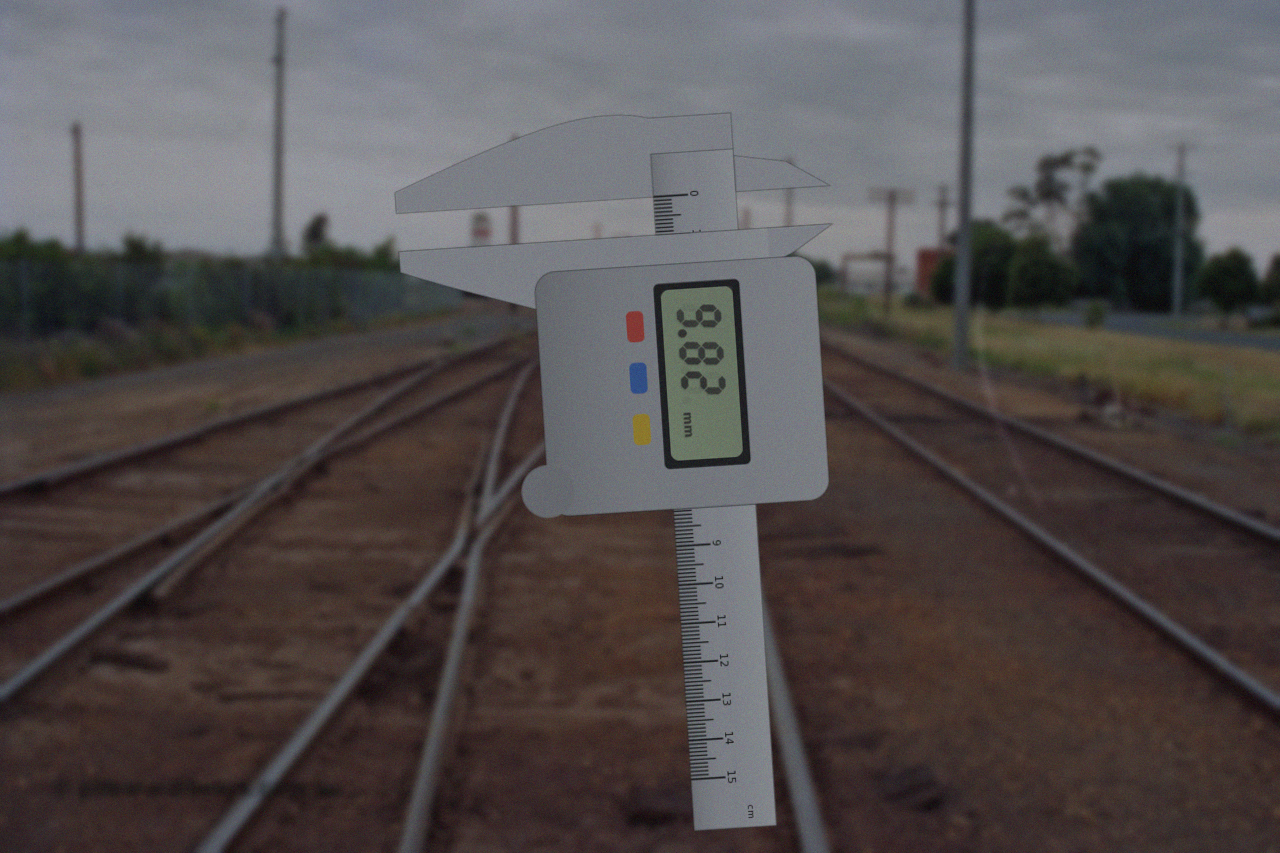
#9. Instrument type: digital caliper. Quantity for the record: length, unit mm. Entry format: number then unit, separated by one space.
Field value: 9.82 mm
